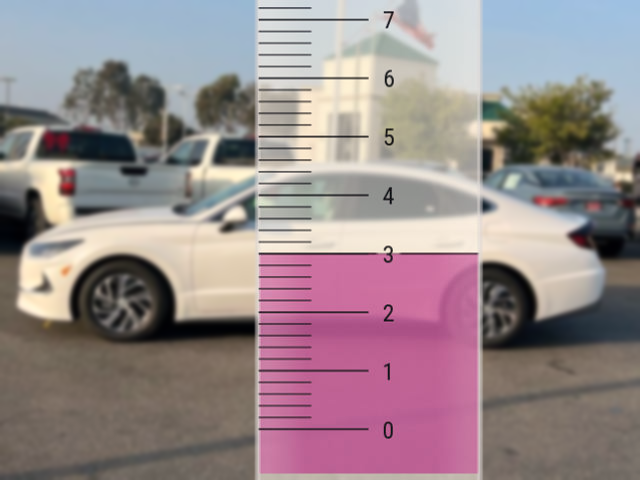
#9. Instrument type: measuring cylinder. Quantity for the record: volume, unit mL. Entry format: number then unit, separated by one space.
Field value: 3 mL
